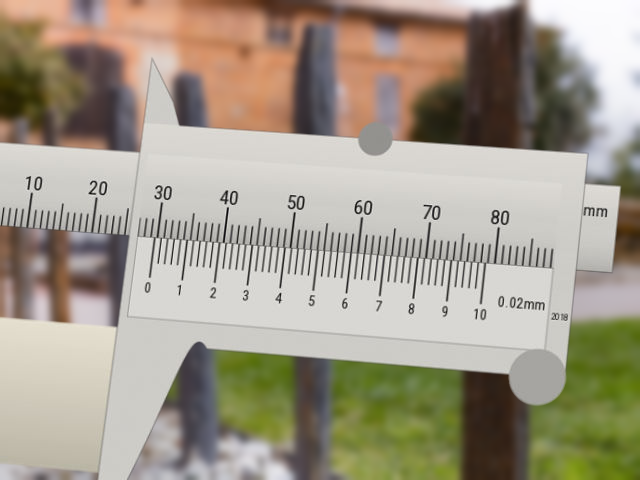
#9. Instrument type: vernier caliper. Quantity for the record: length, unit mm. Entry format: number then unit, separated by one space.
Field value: 29.6 mm
